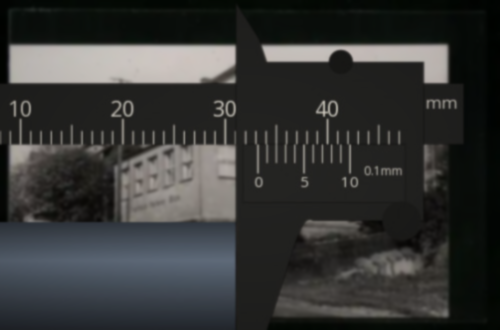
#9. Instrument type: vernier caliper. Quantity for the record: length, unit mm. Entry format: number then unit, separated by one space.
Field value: 33.2 mm
